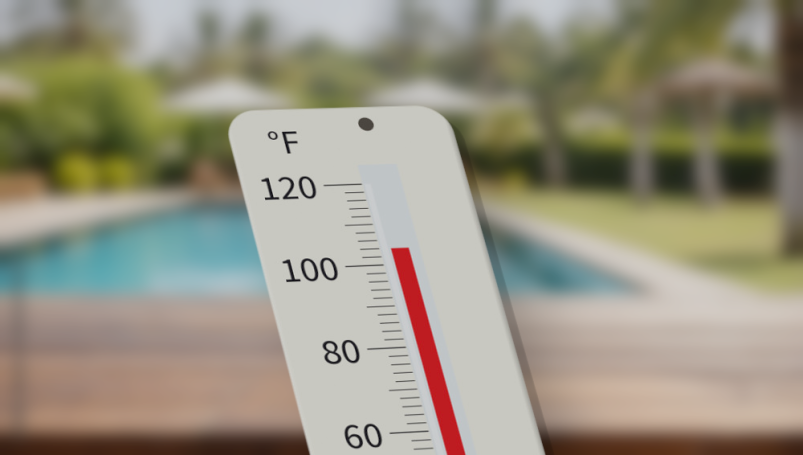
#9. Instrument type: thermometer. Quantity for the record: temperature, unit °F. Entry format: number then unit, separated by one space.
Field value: 104 °F
